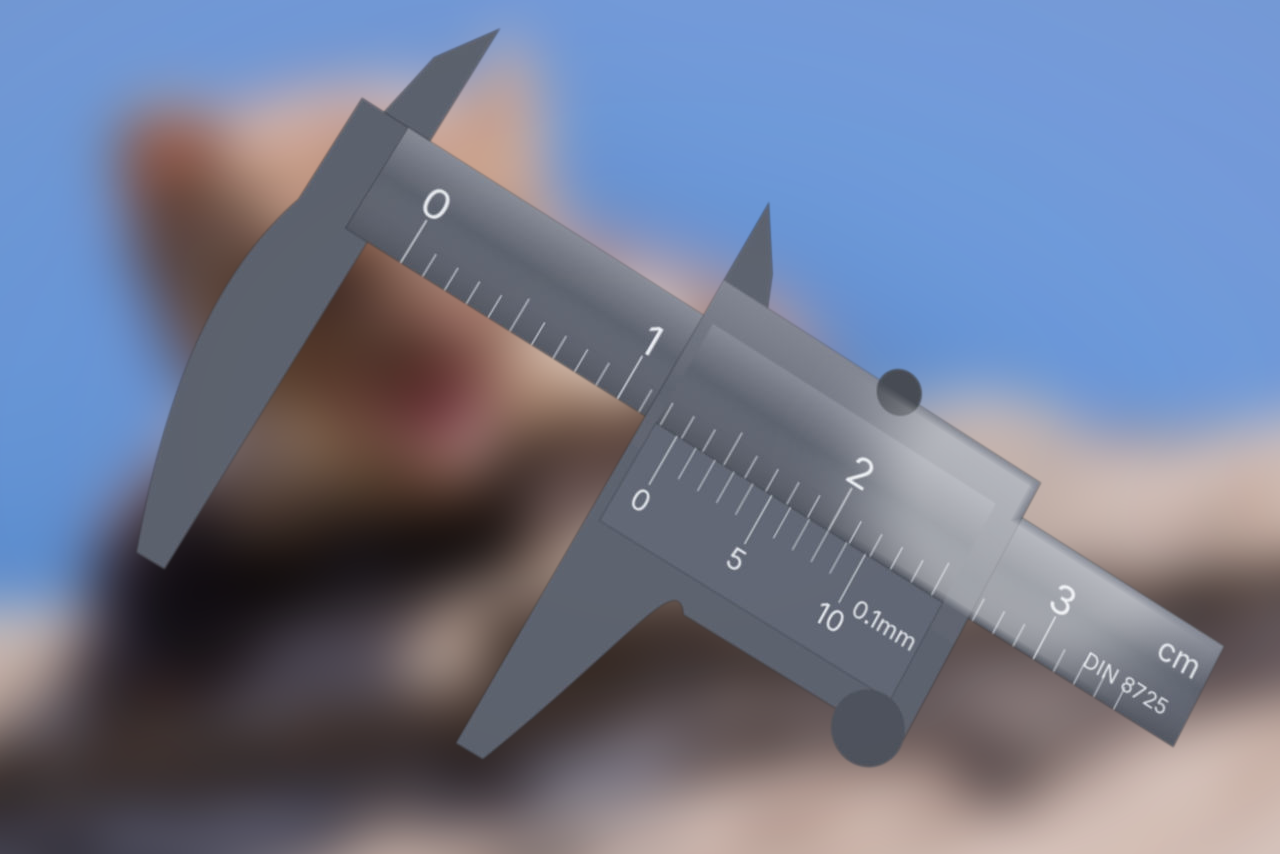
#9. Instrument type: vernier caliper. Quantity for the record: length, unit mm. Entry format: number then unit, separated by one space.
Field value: 12.8 mm
